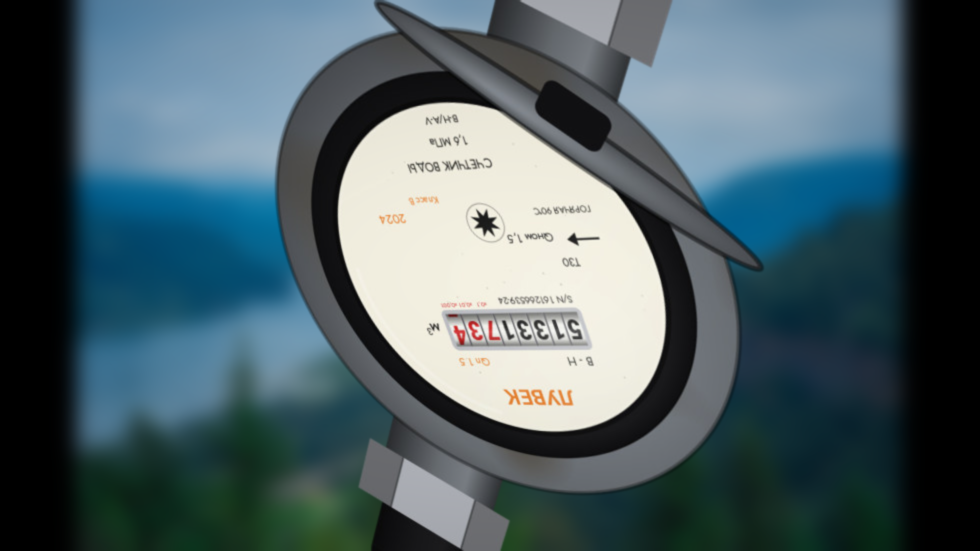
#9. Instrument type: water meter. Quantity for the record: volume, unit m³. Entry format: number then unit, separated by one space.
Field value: 51331.734 m³
